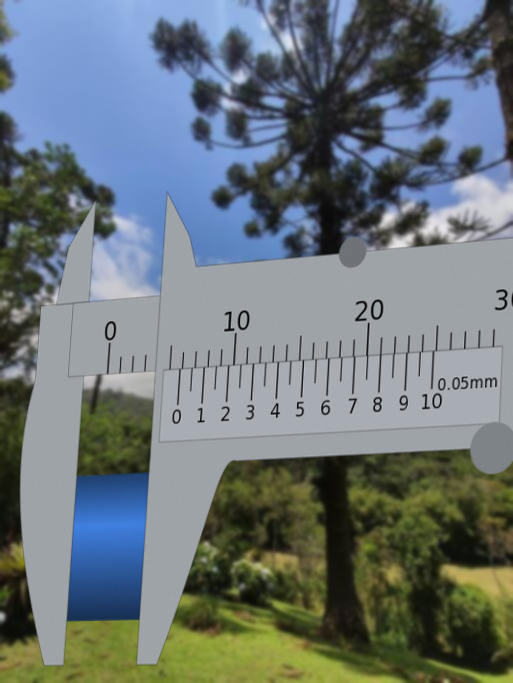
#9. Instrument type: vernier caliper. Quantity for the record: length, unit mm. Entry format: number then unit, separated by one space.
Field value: 5.8 mm
